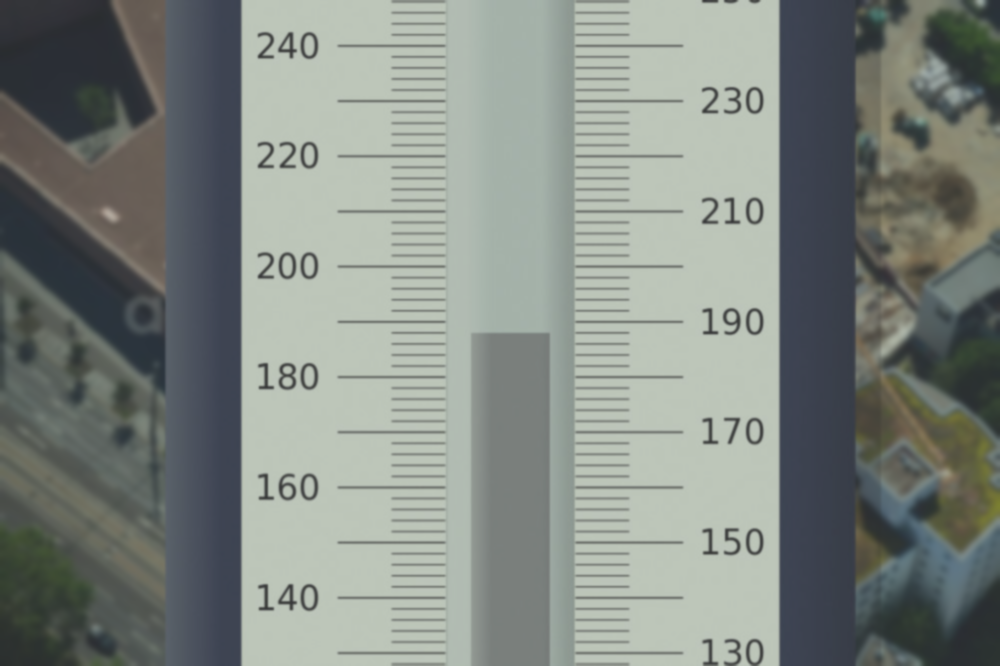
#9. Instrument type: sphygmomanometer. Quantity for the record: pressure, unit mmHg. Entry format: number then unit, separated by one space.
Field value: 188 mmHg
